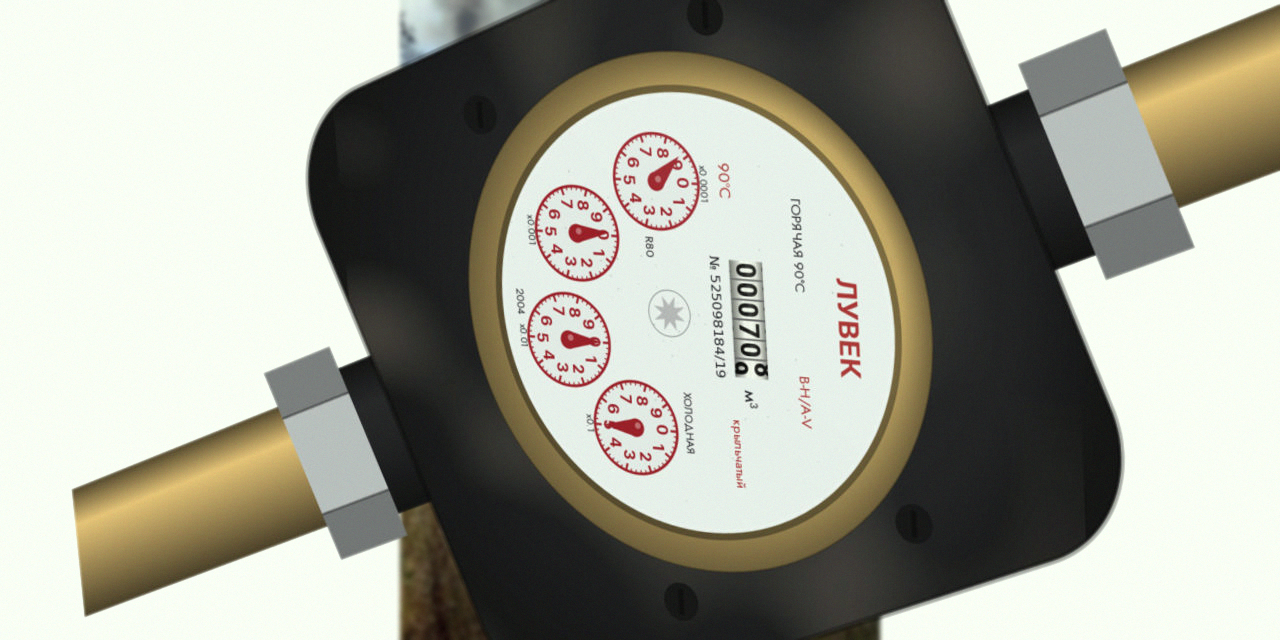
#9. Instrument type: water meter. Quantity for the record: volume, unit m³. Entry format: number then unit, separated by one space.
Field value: 708.4998 m³
